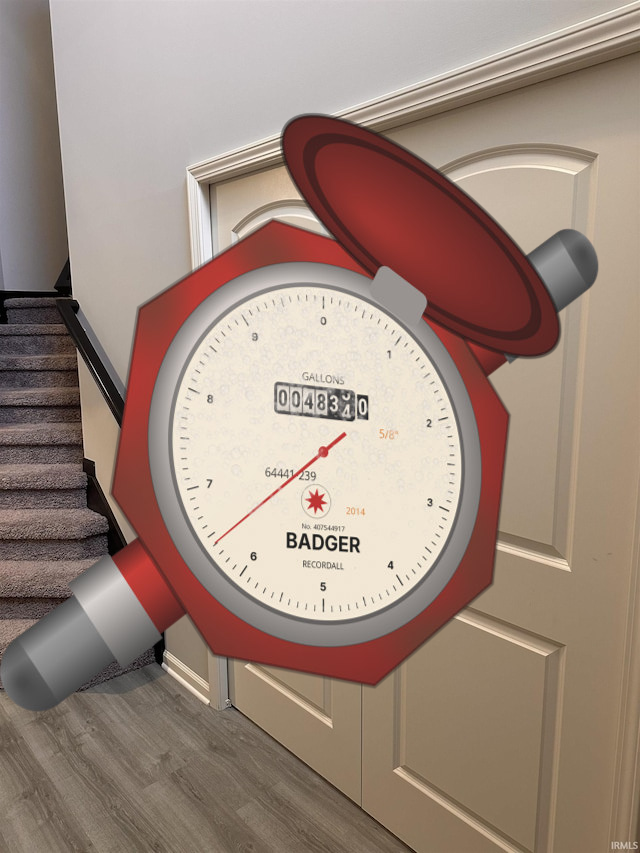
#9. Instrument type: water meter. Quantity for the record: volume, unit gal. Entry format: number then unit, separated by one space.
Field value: 48336.4 gal
